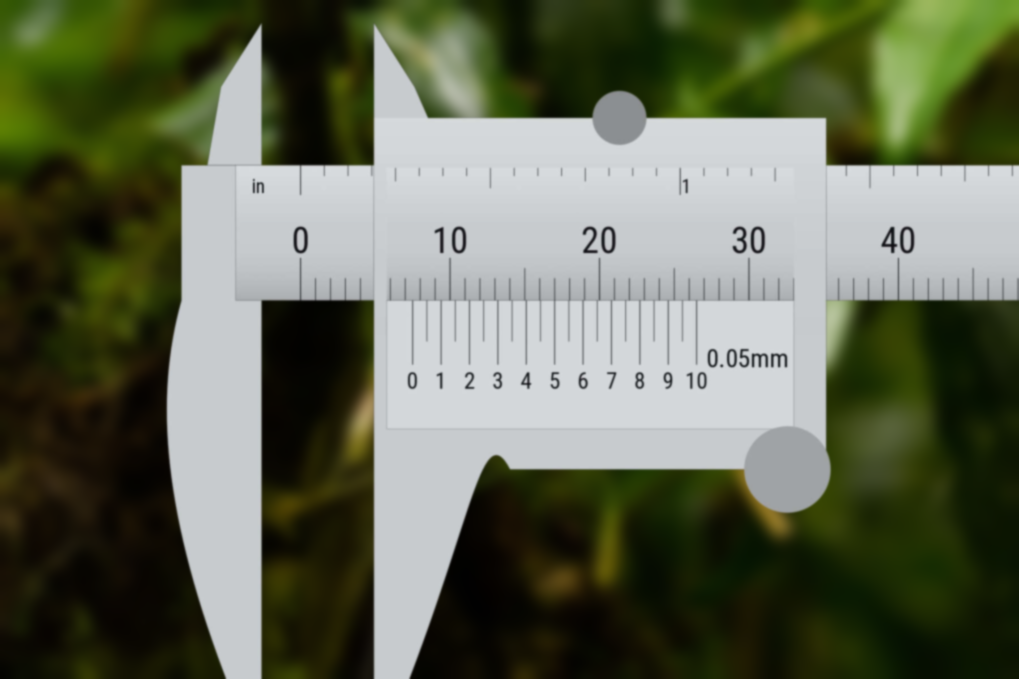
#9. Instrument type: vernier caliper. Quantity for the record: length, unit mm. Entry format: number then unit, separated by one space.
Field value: 7.5 mm
